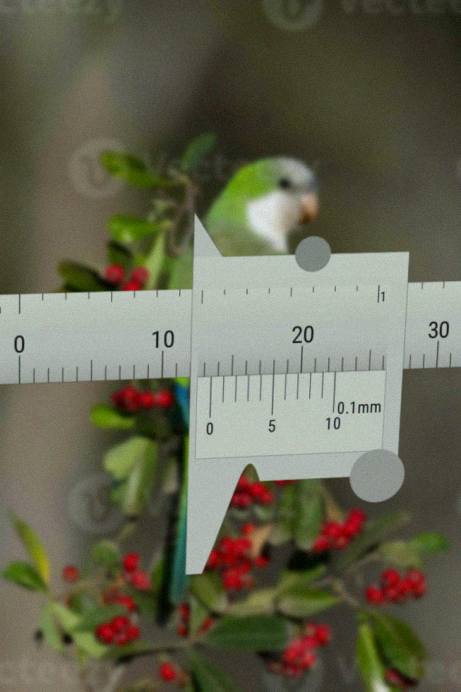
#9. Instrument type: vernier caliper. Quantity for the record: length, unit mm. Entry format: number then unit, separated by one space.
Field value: 13.5 mm
